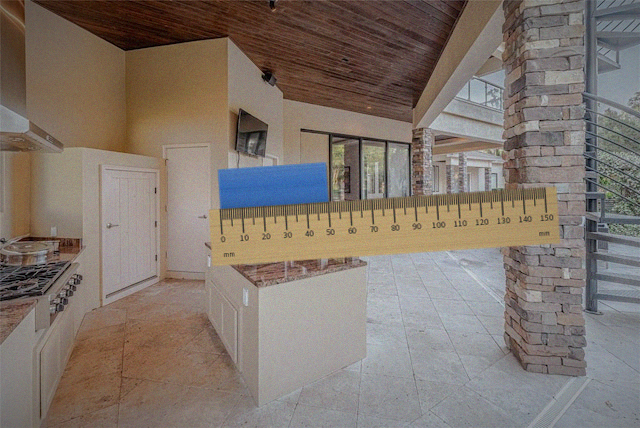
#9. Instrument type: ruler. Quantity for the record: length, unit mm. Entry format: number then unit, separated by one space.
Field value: 50 mm
